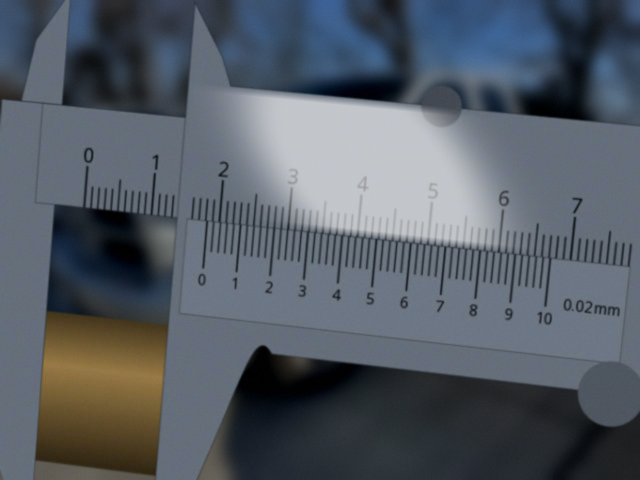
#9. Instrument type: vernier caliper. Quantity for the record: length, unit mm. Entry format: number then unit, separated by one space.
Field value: 18.2 mm
